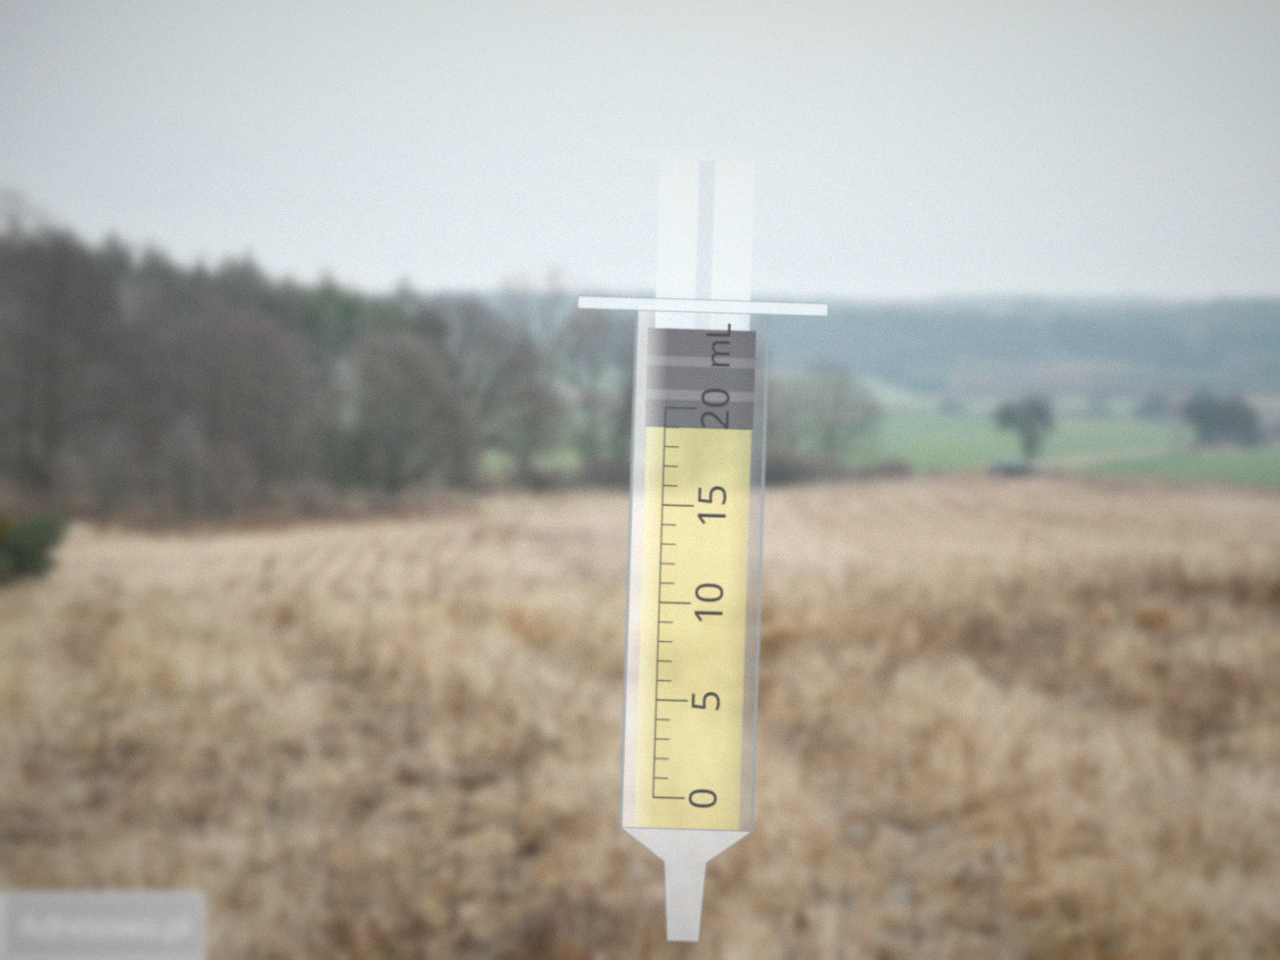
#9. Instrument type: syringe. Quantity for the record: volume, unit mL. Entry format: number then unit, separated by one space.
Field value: 19 mL
